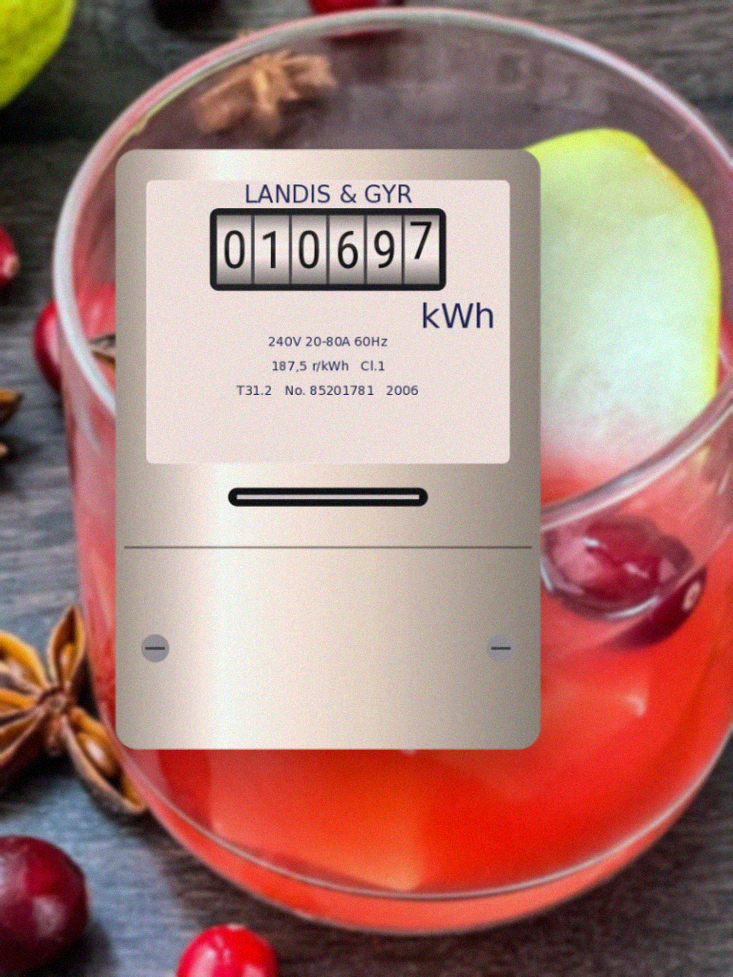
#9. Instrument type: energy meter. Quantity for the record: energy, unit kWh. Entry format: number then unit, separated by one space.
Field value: 10697 kWh
